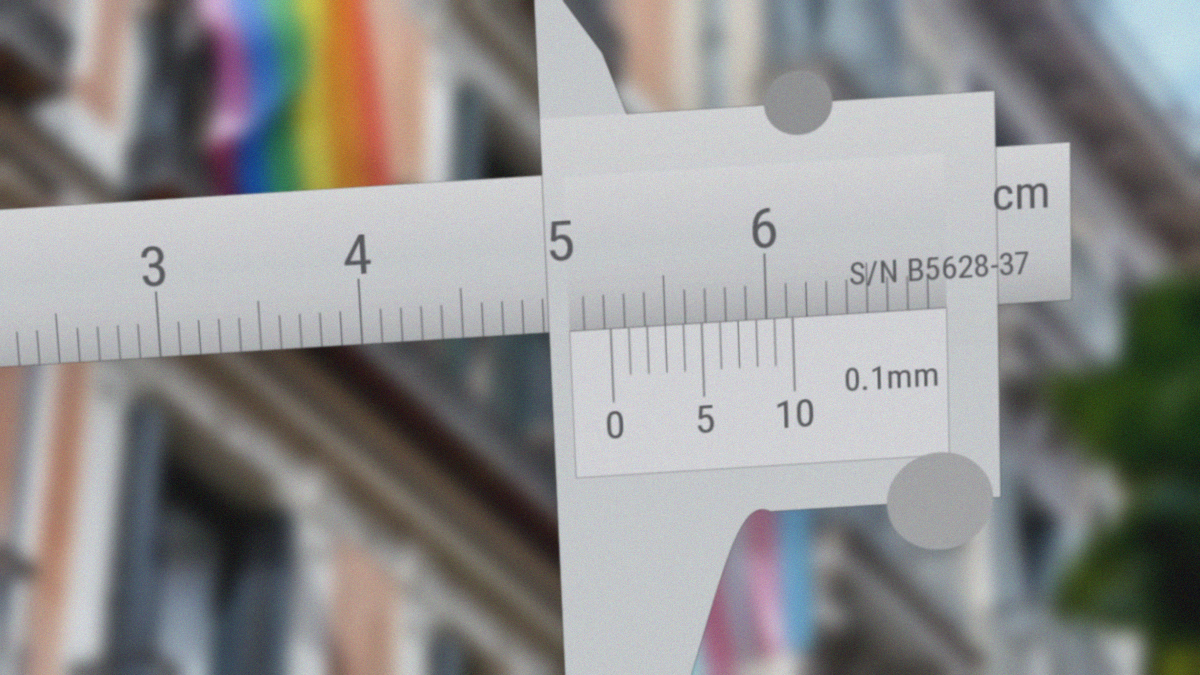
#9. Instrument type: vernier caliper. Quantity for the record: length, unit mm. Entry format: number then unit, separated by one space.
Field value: 52.3 mm
